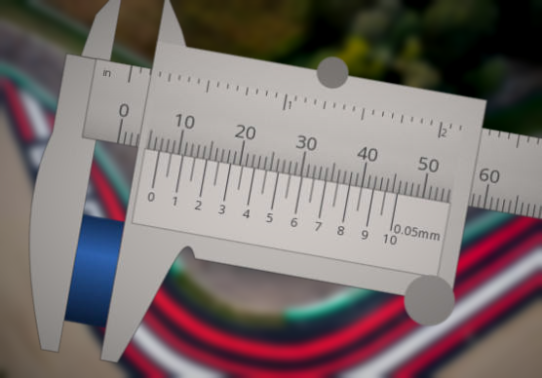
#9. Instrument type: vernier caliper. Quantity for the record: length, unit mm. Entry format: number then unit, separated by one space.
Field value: 6.8 mm
